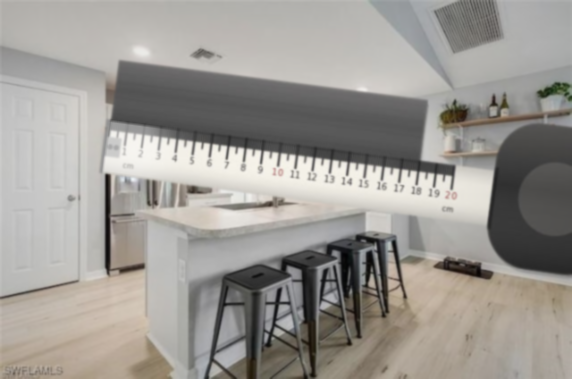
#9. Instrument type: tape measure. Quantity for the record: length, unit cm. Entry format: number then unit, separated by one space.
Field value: 18 cm
